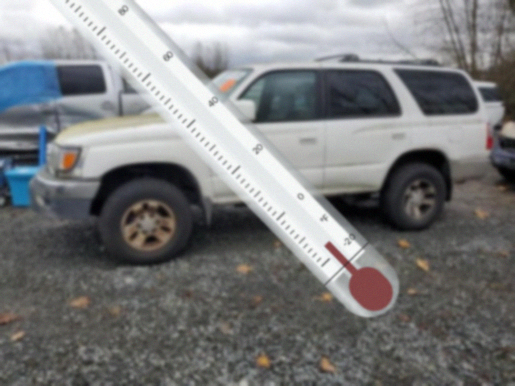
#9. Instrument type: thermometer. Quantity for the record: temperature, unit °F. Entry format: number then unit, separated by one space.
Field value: -16 °F
